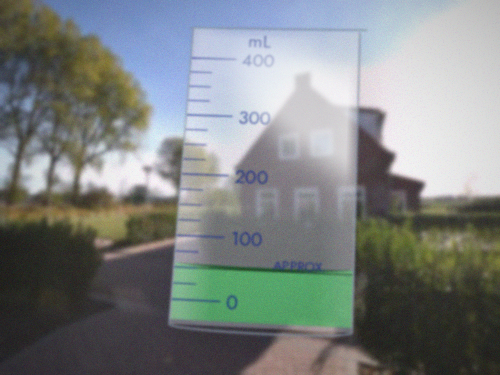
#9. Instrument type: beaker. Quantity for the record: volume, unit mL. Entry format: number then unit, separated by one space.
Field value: 50 mL
